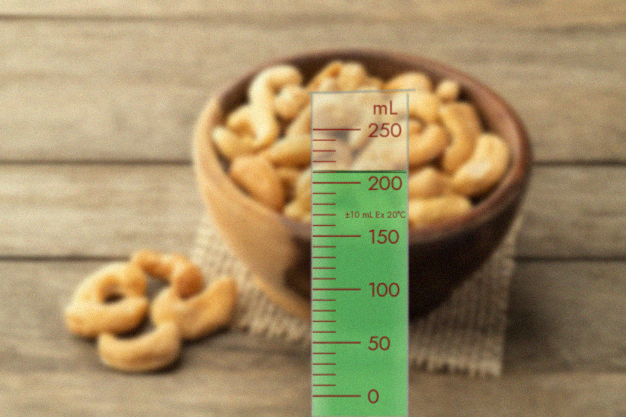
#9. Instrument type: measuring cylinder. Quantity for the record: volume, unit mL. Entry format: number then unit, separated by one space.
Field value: 210 mL
